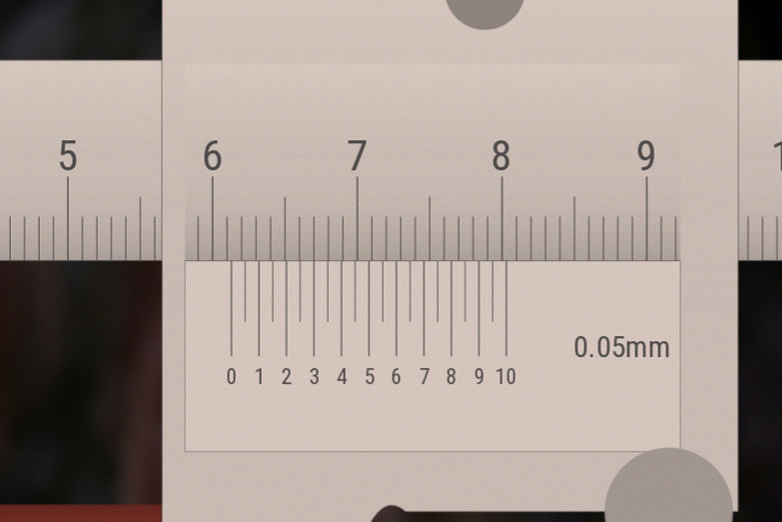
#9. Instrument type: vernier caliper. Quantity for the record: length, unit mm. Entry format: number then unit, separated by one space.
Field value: 61.3 mm
